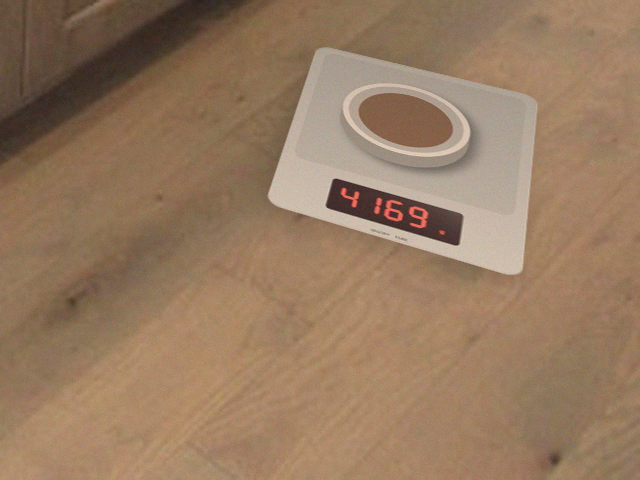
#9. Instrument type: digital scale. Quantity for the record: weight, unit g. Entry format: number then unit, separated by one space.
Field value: 4169 g
